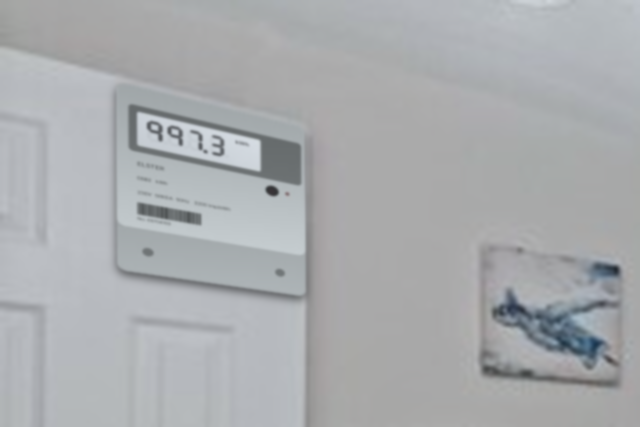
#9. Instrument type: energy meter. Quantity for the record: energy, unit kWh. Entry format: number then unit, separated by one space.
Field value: 997.3 kWh
